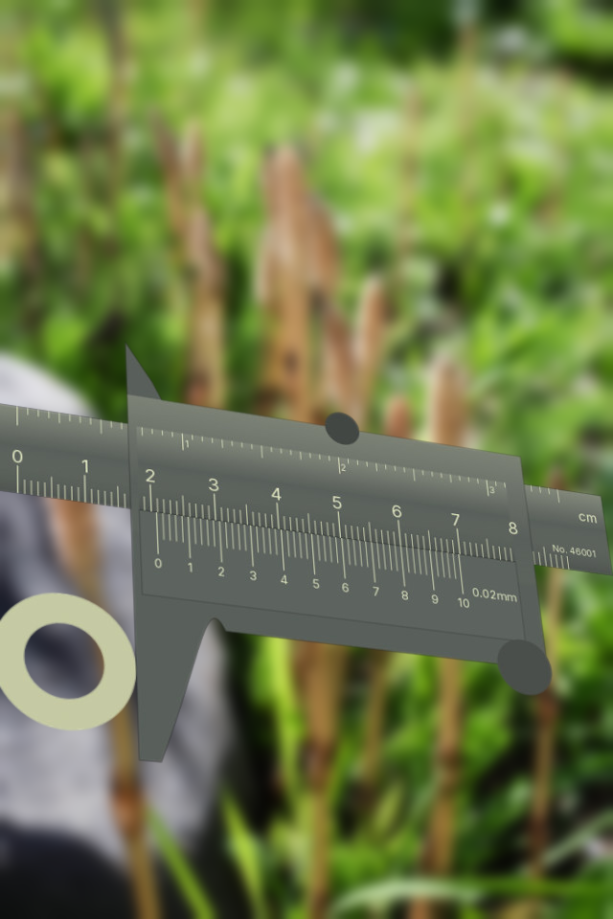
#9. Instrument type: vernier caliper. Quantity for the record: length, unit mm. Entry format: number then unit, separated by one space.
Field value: 20.8 mm
